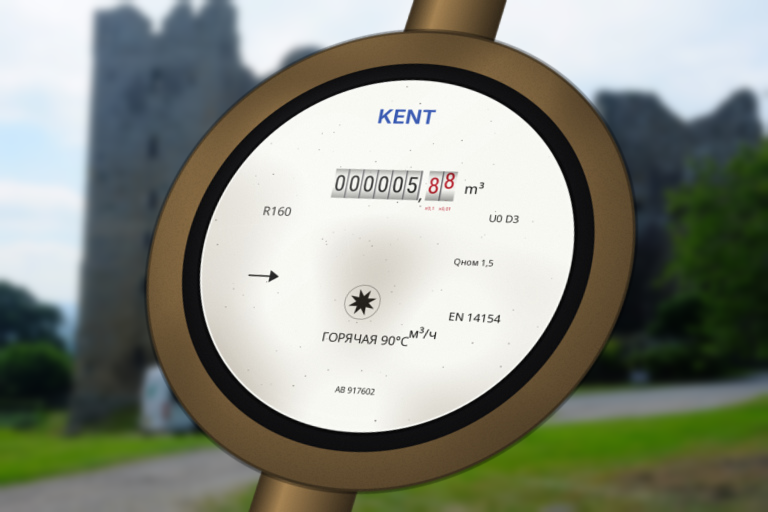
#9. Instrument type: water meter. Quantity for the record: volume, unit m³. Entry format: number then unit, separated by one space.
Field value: 5.88 m³
